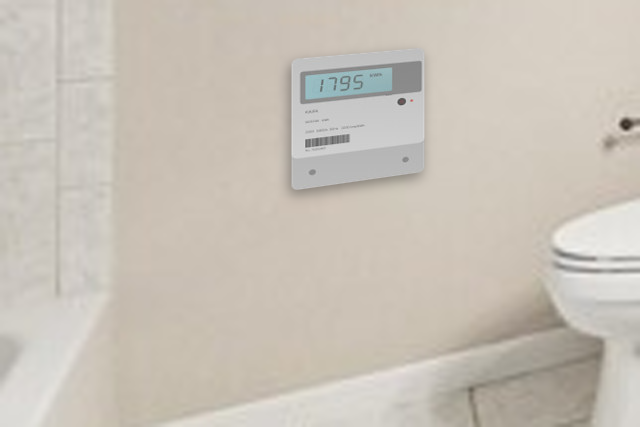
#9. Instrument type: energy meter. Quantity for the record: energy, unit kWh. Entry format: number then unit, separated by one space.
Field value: 1795 kWh
